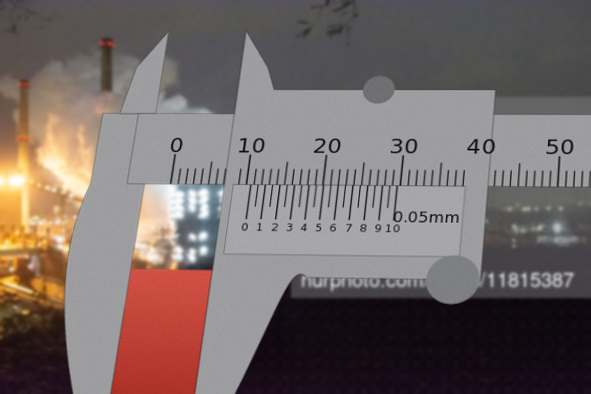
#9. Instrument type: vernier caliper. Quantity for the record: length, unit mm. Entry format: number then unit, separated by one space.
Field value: 10.6 mm
